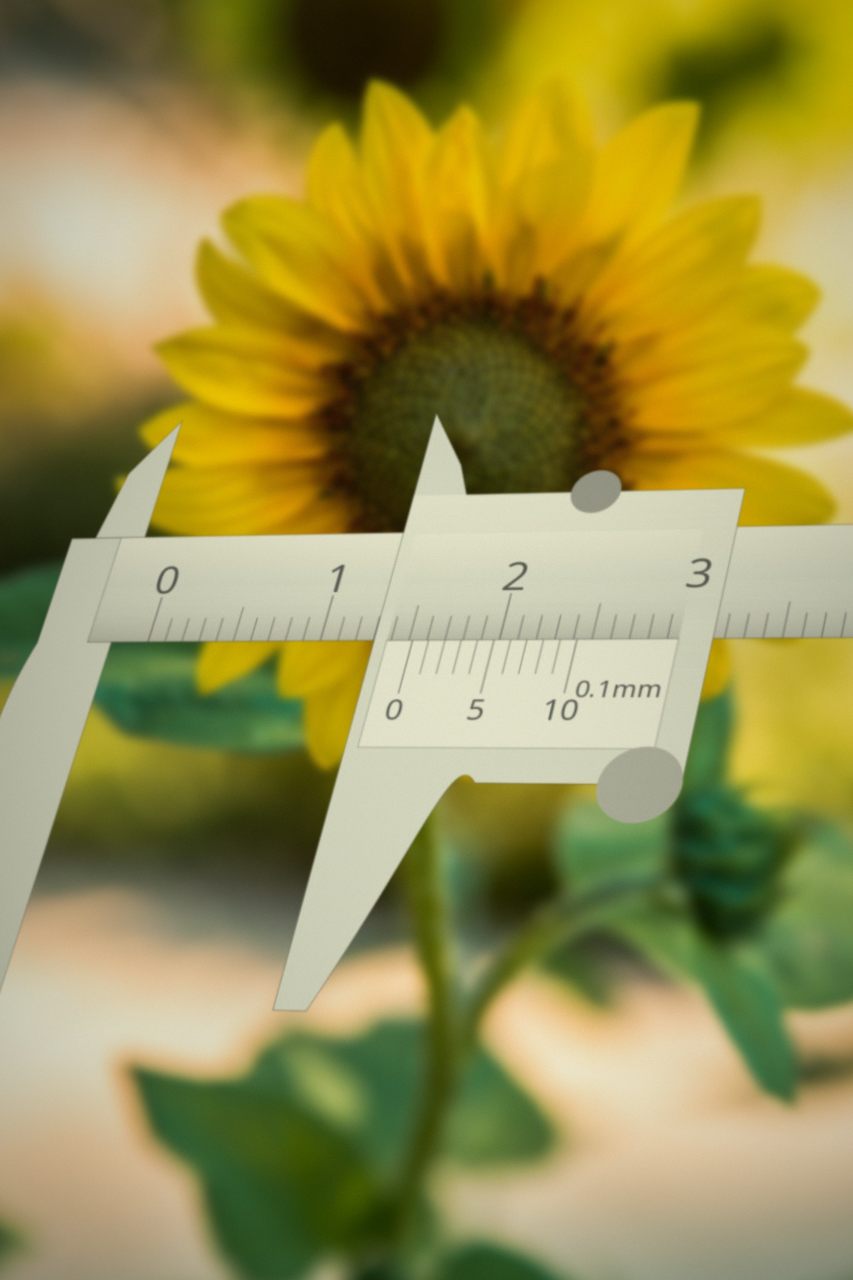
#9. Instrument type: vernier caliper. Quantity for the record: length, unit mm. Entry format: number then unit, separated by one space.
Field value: 15.2 mm
